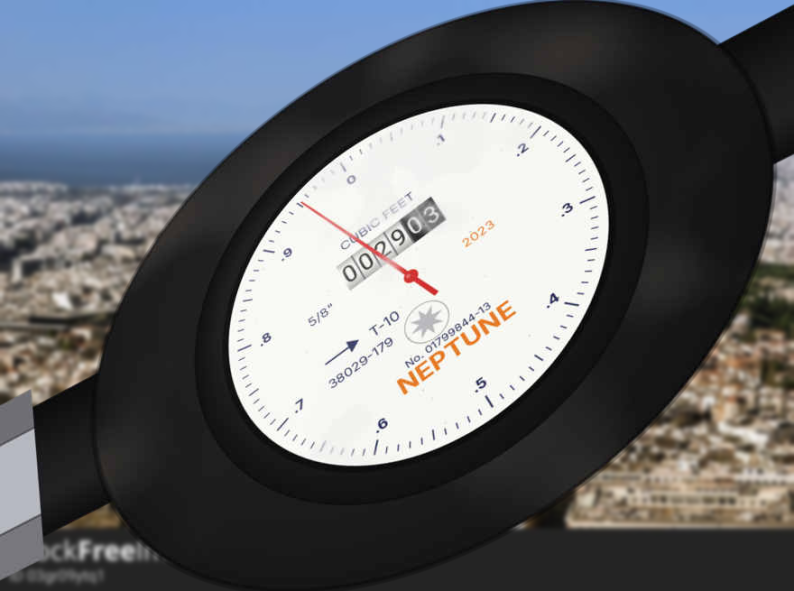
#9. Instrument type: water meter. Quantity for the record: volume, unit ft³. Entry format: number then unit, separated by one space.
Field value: 2902.95 ft³
